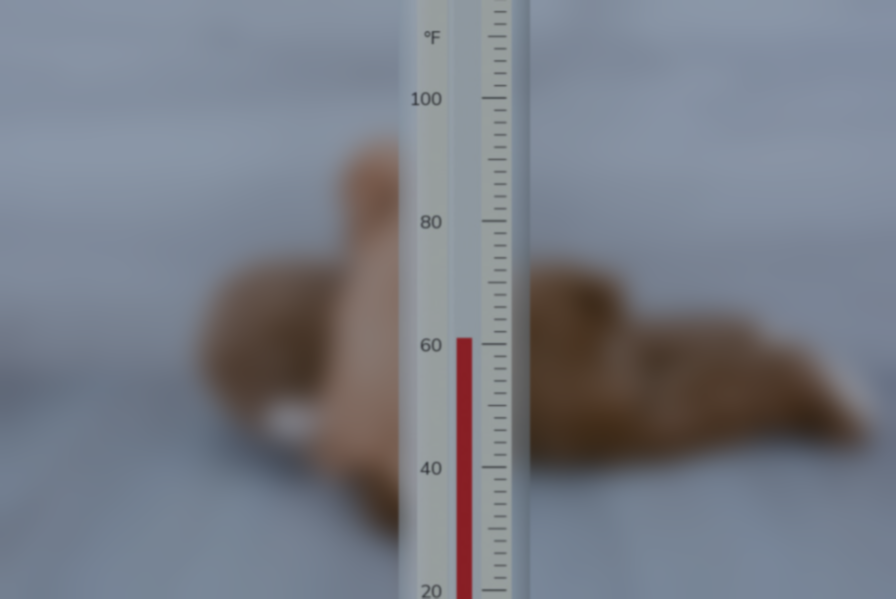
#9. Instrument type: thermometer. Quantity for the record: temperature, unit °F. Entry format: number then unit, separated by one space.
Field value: 61 °F
